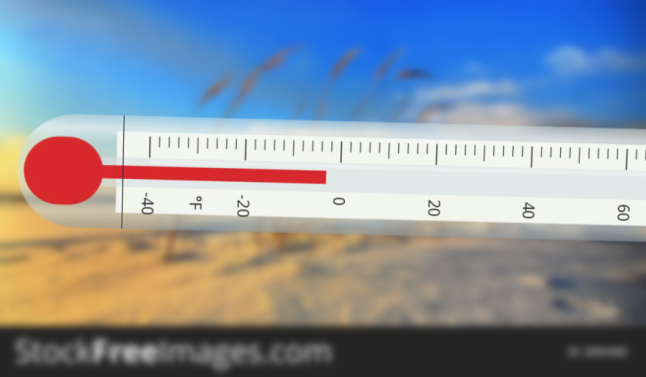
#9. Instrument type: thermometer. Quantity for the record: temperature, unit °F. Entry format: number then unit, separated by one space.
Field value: -3 °F
